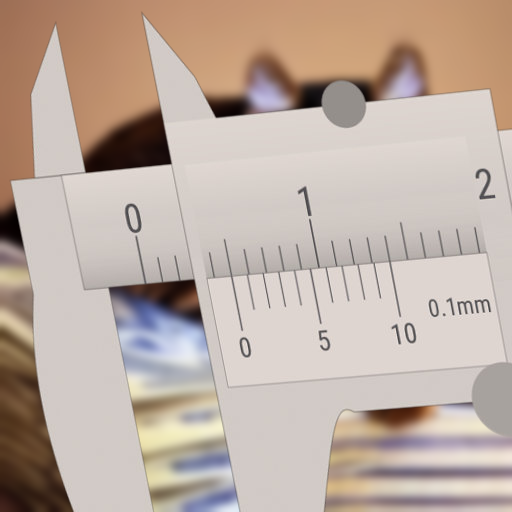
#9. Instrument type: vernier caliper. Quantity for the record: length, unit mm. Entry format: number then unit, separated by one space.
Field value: 5.0 mm
